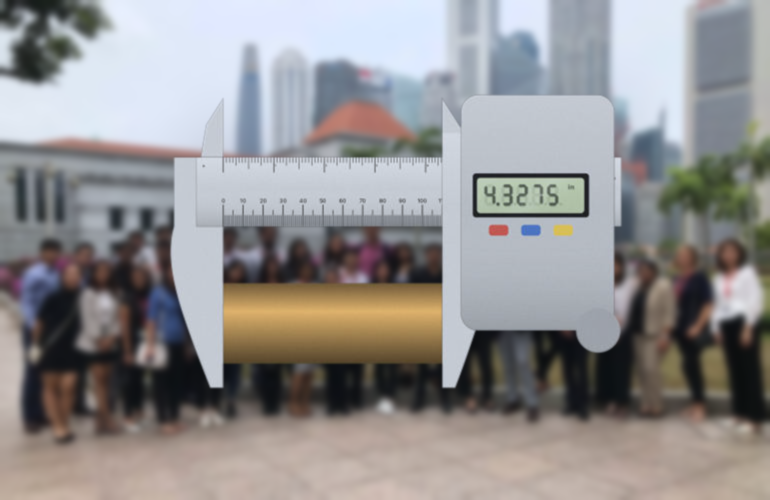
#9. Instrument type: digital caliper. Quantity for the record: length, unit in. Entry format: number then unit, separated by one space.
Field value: 4.3275 in
